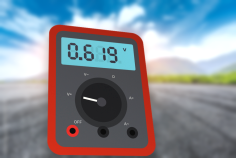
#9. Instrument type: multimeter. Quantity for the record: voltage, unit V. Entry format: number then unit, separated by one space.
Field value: 0.619 V
